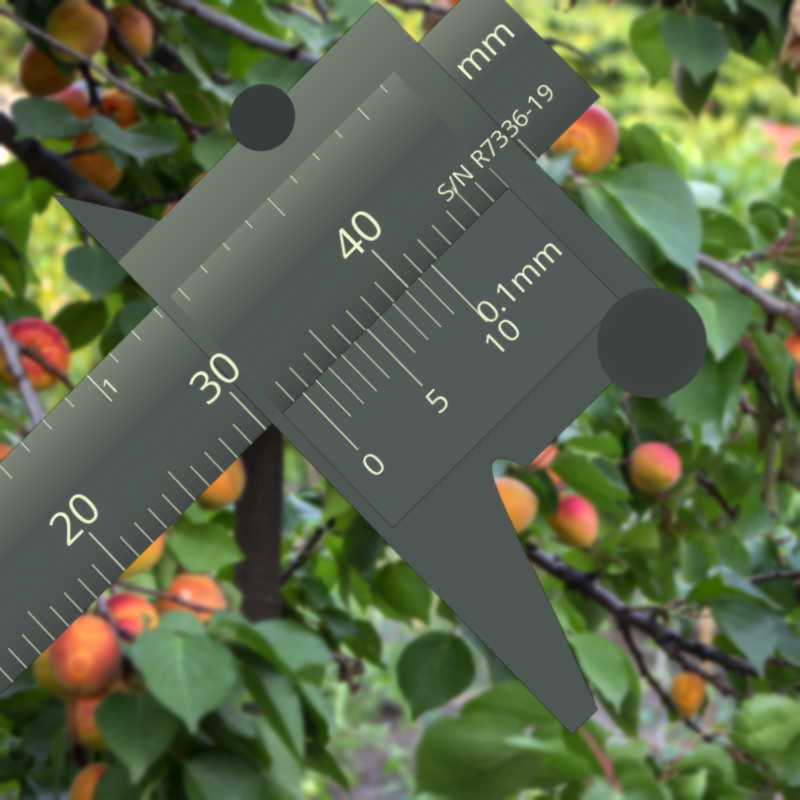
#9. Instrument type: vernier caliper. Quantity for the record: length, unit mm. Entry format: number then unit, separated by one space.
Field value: 32.6 mm
